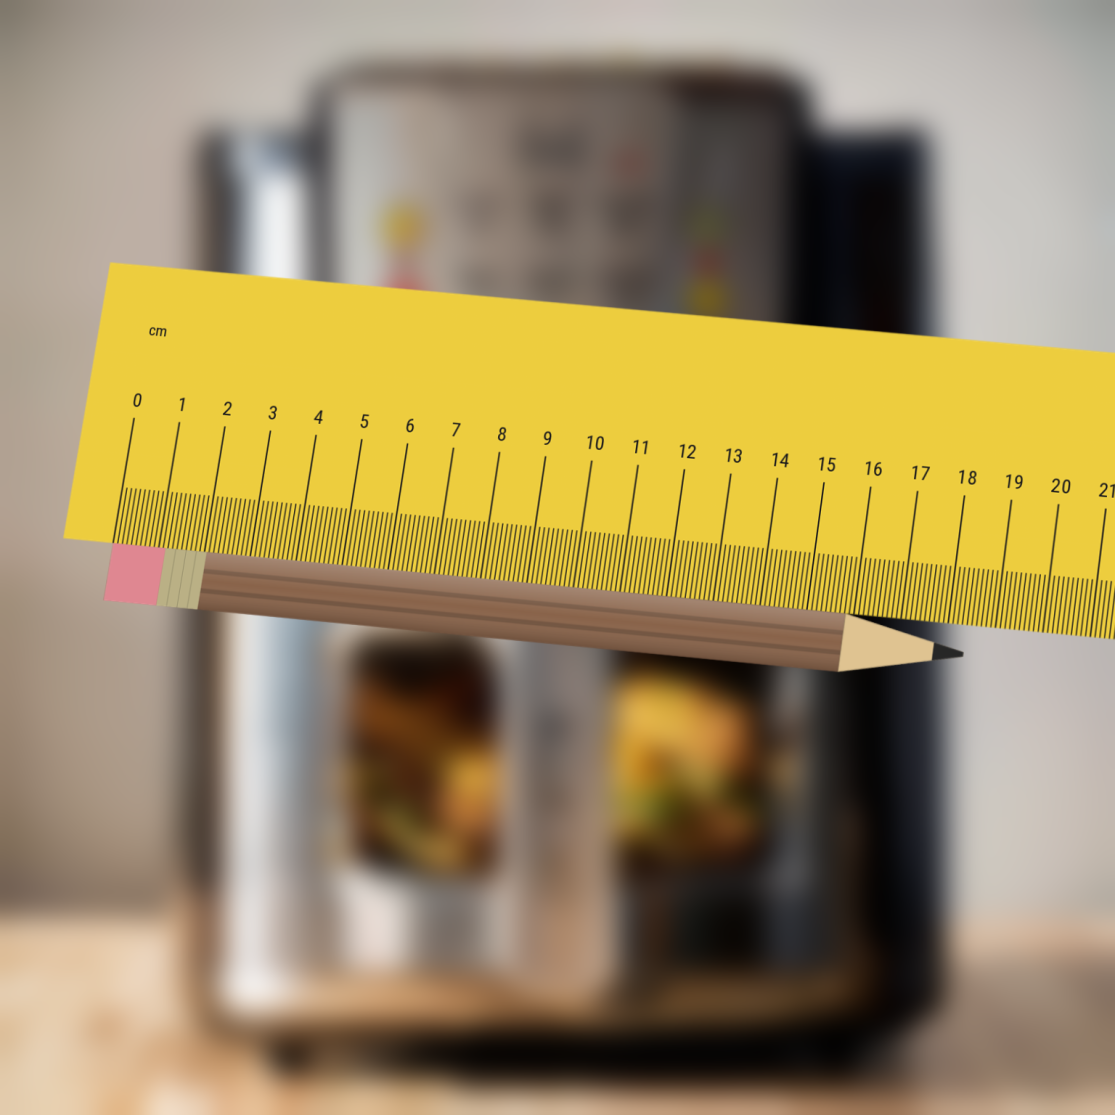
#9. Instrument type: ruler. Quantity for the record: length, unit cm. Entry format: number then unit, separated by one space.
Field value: 18.4 cm
